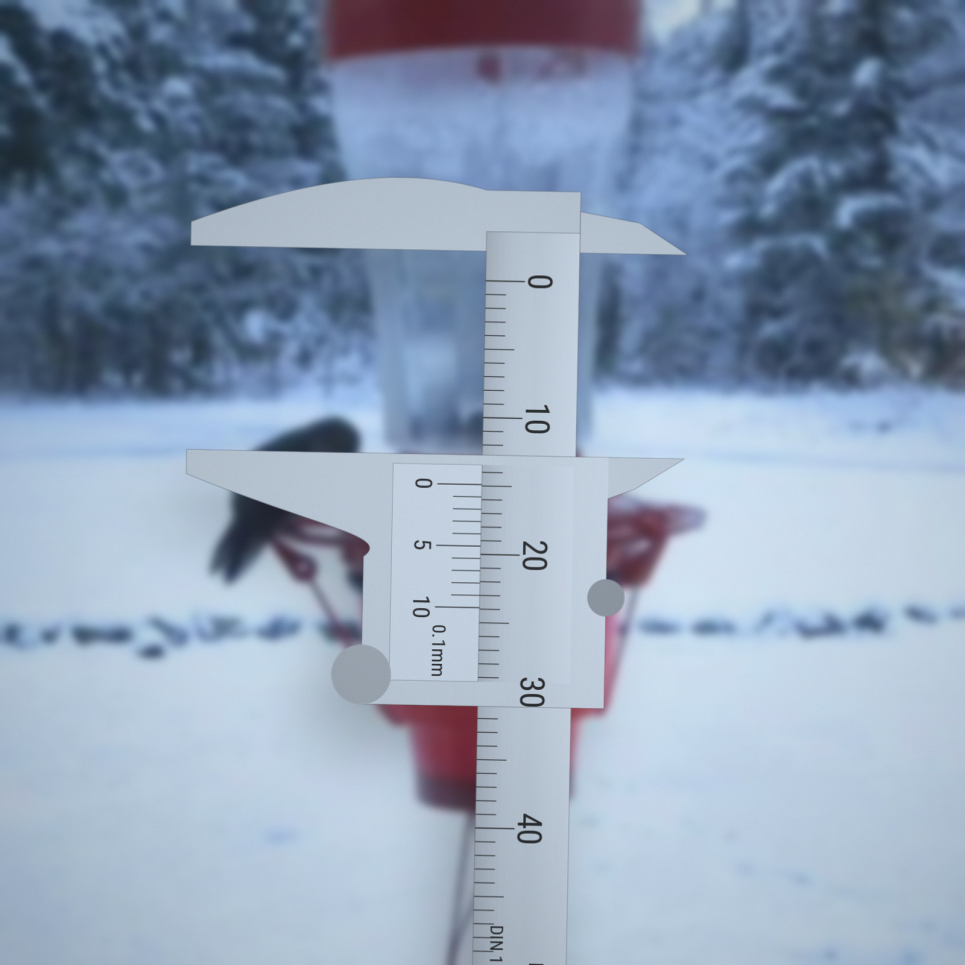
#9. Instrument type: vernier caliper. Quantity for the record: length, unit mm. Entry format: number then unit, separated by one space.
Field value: 14.9 mm
